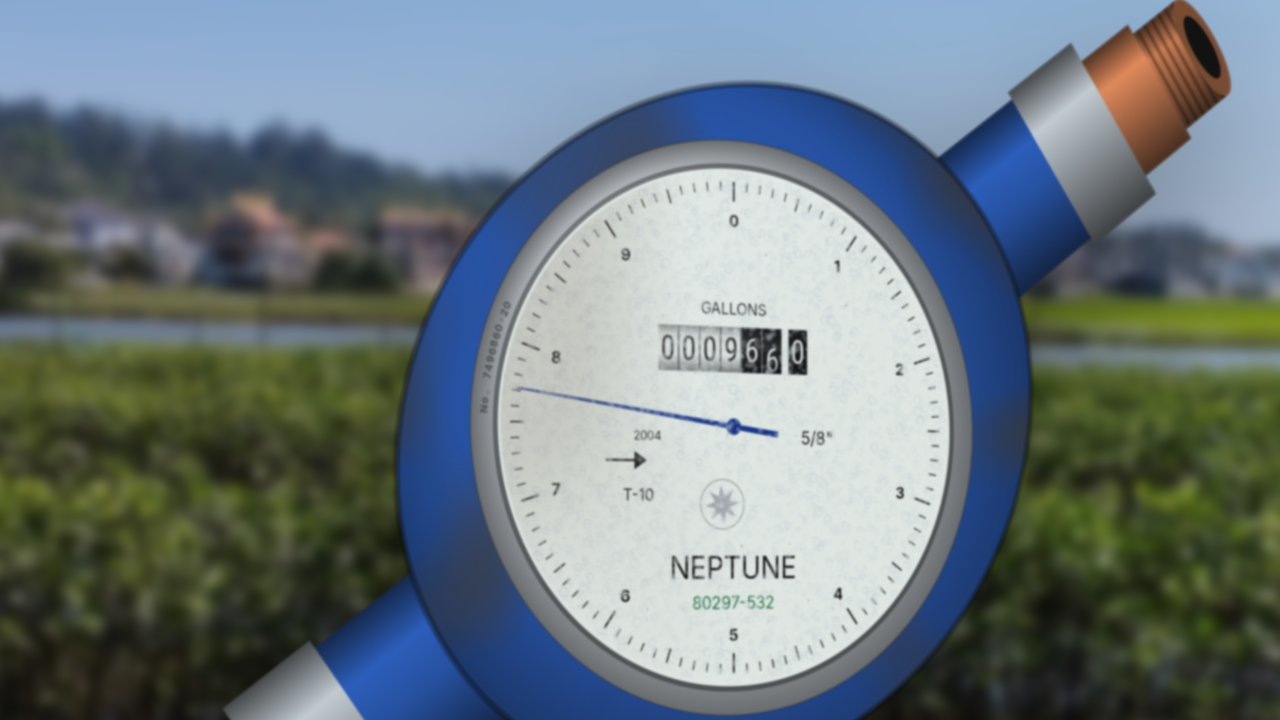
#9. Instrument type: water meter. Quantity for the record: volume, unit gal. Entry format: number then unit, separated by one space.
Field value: 9657.7 gal
